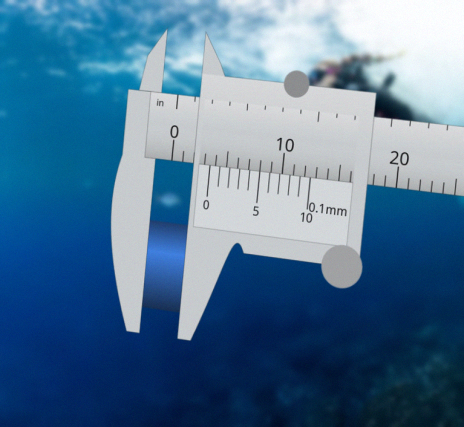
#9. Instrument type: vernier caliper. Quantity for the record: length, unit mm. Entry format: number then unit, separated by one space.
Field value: 3.5 mm
